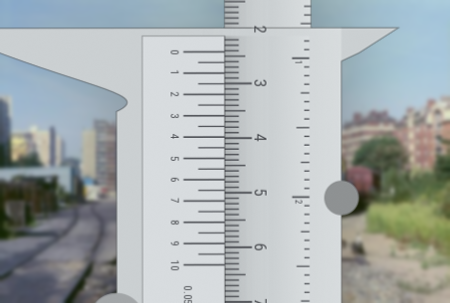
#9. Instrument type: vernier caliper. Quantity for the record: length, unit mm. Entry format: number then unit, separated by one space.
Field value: 24.2 mm
